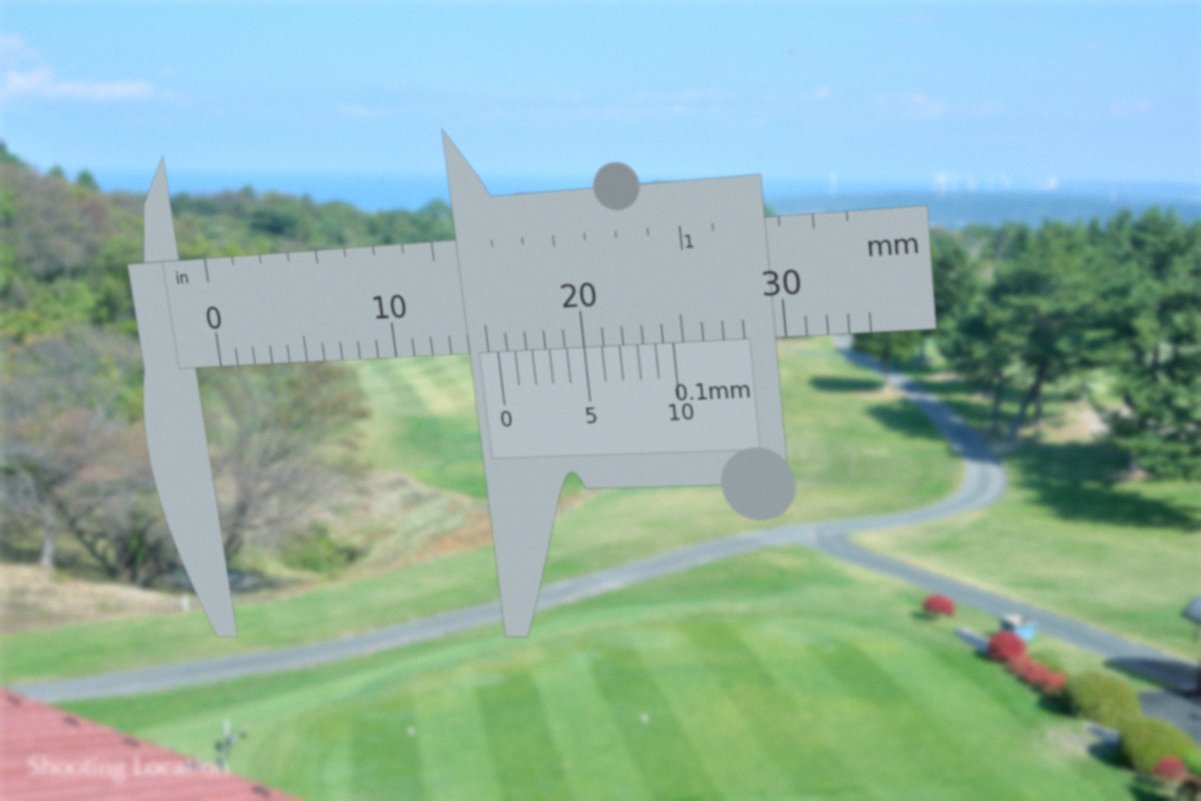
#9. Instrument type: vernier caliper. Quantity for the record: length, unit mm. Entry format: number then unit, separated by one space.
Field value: 15.5 mm
